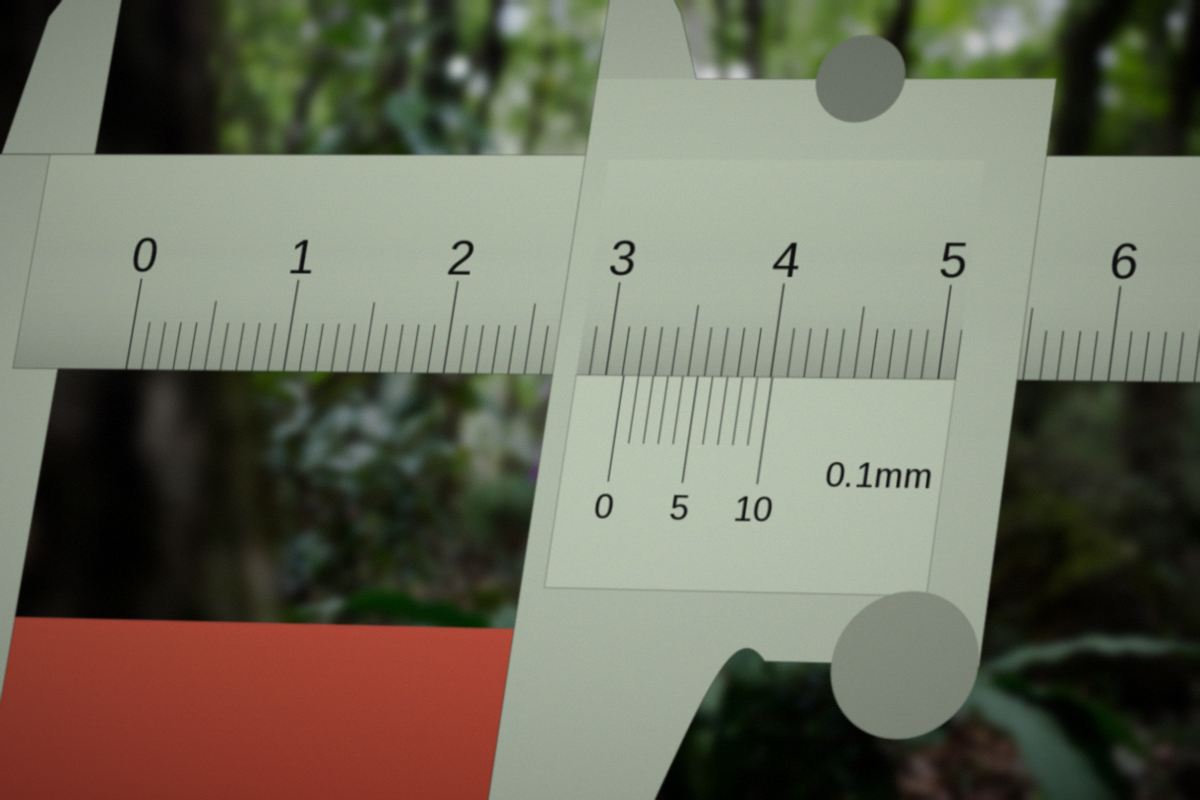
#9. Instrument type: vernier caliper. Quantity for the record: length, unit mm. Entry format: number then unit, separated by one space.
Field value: 31.1 mm
